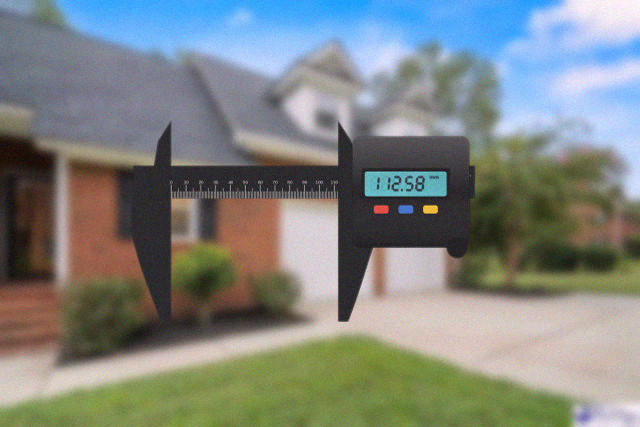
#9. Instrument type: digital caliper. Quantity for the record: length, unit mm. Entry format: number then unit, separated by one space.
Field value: 112.58 mm
